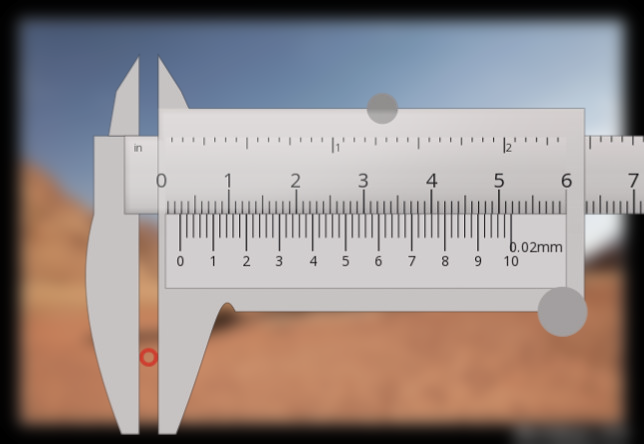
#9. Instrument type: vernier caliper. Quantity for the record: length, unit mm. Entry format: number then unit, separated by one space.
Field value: 2.8 mm
